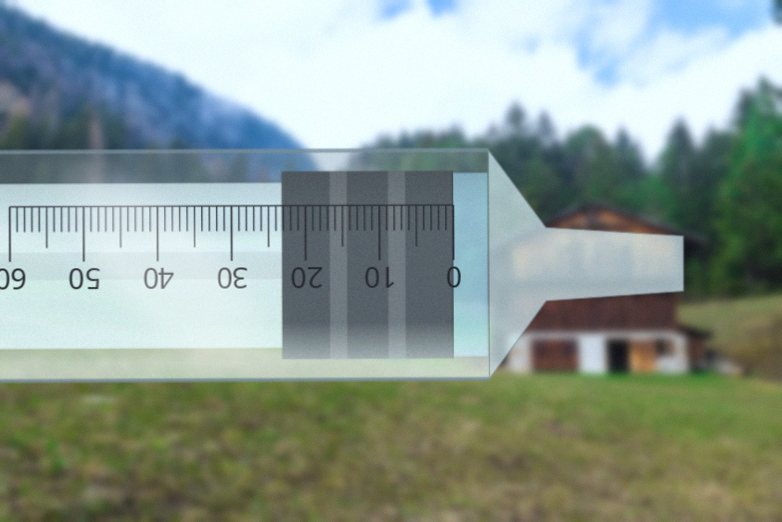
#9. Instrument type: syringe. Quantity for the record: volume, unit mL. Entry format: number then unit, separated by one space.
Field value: 0 mL
